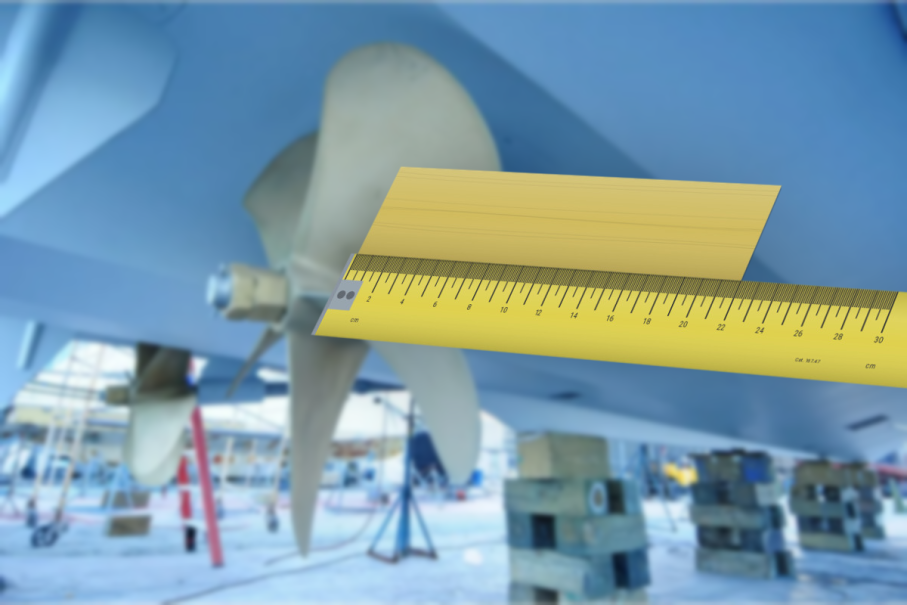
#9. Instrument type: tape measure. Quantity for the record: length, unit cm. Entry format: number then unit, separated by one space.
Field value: 22 cm
